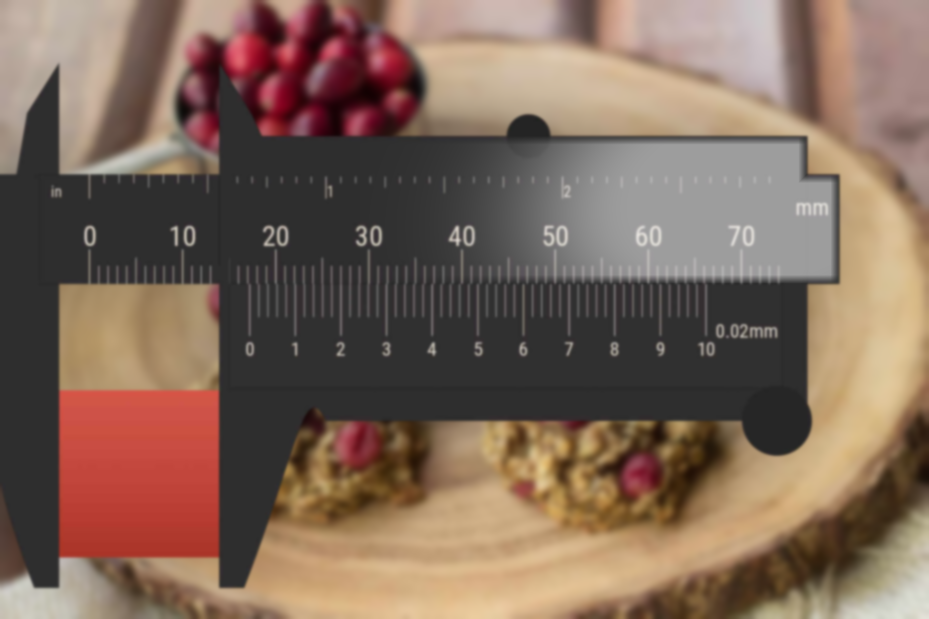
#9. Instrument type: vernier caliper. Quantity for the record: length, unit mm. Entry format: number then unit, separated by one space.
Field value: 17.2 mm
